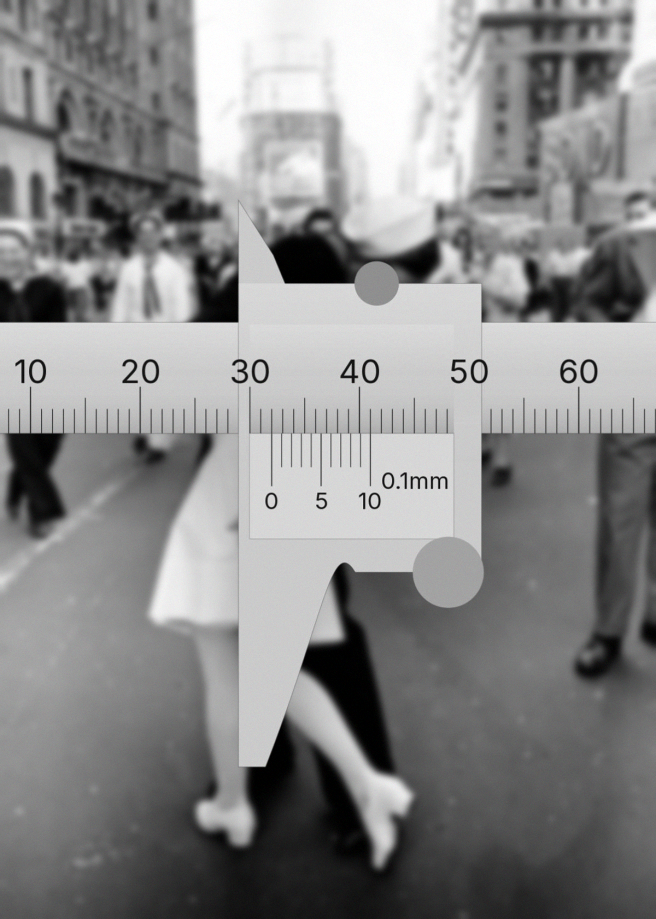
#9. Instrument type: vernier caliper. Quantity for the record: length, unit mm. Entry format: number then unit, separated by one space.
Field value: 32.0 mm
